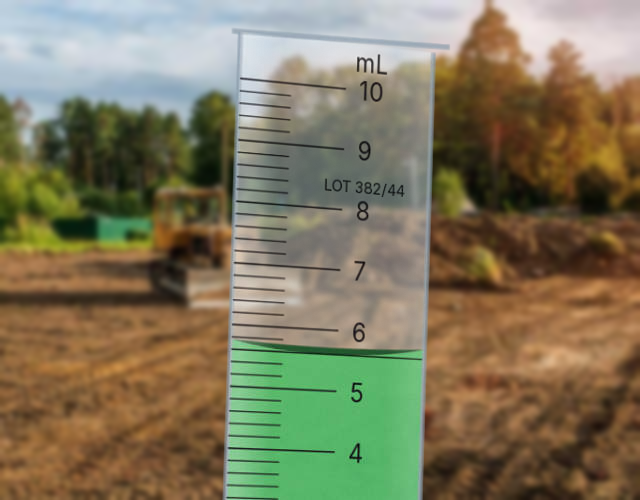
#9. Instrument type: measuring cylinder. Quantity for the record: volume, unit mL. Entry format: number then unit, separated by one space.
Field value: 5.6 mL
